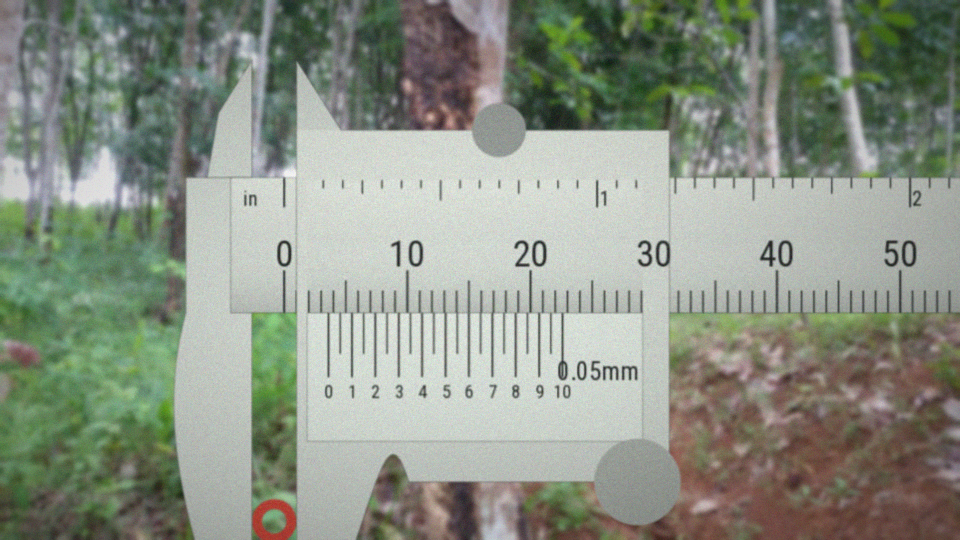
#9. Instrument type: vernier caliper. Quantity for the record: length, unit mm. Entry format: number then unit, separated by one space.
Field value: 3.6 mm
